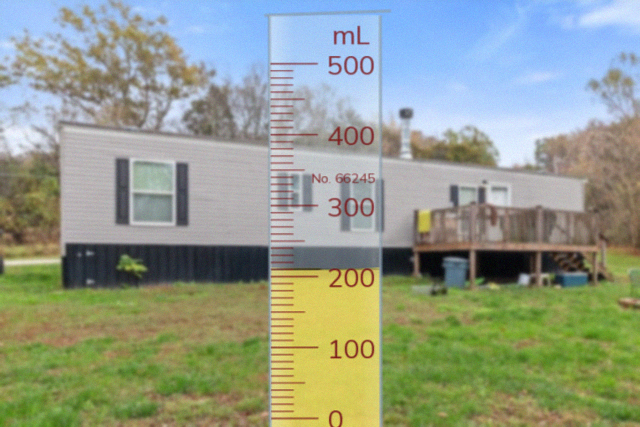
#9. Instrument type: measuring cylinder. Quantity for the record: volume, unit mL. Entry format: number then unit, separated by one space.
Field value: 210 mL
